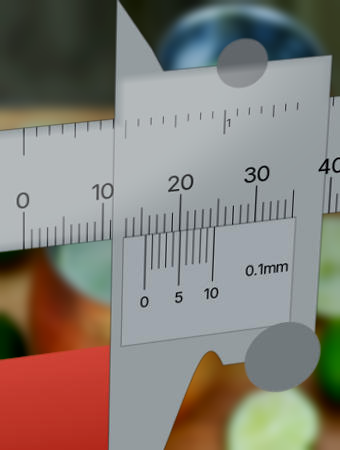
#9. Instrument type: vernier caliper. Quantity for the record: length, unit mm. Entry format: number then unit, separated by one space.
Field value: 15.6 mm
